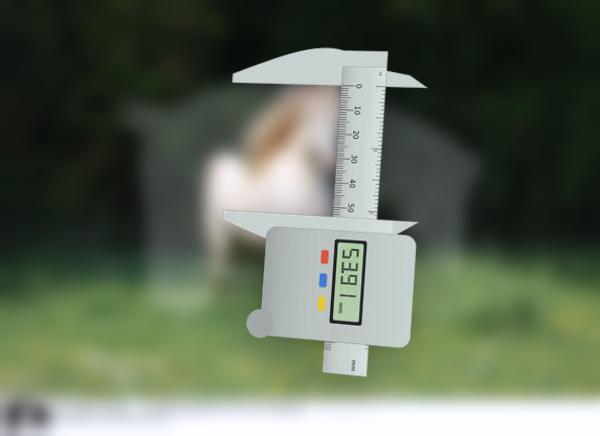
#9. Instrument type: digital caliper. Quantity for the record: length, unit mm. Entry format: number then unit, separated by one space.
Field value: 53.91 mm
